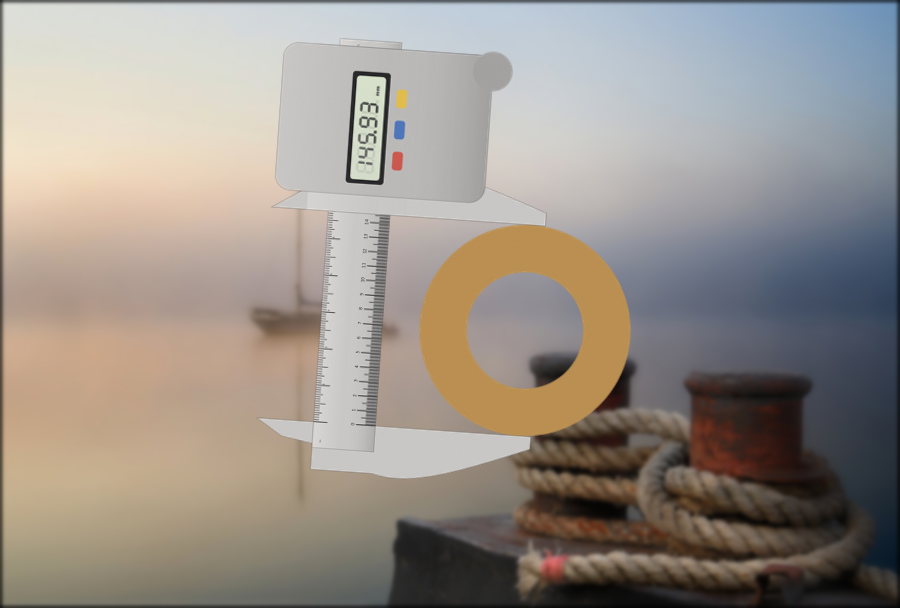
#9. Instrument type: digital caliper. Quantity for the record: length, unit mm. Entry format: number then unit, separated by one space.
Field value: 145.93 mm
